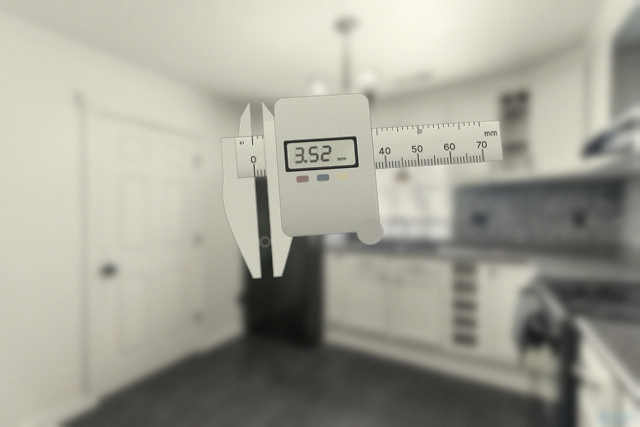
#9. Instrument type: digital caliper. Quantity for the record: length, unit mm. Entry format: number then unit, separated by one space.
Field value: 3.52 mm
